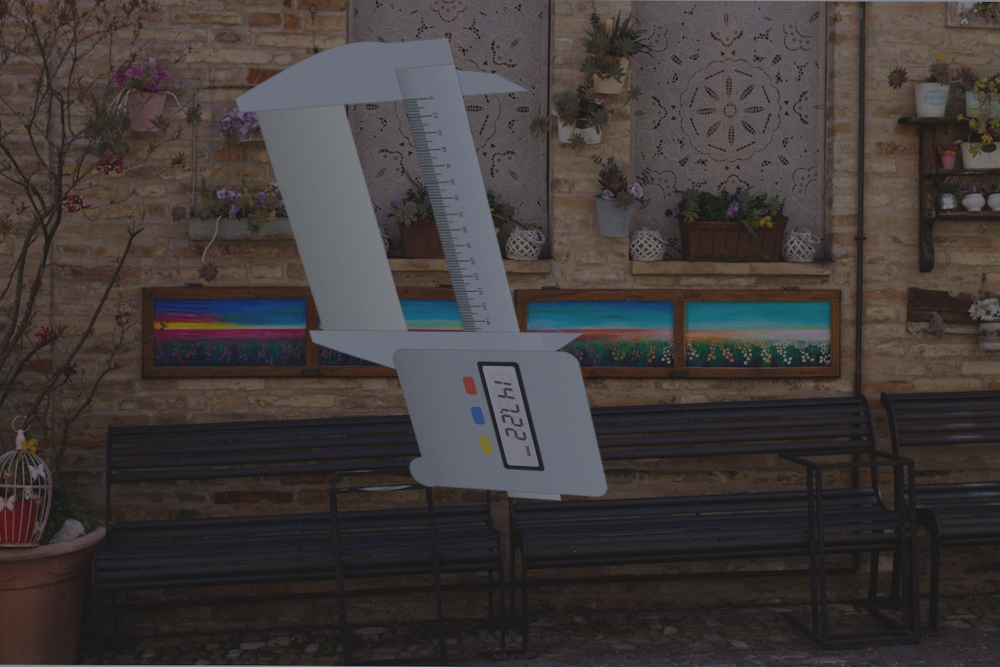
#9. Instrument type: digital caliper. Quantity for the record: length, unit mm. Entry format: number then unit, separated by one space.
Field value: 147.22 mm
